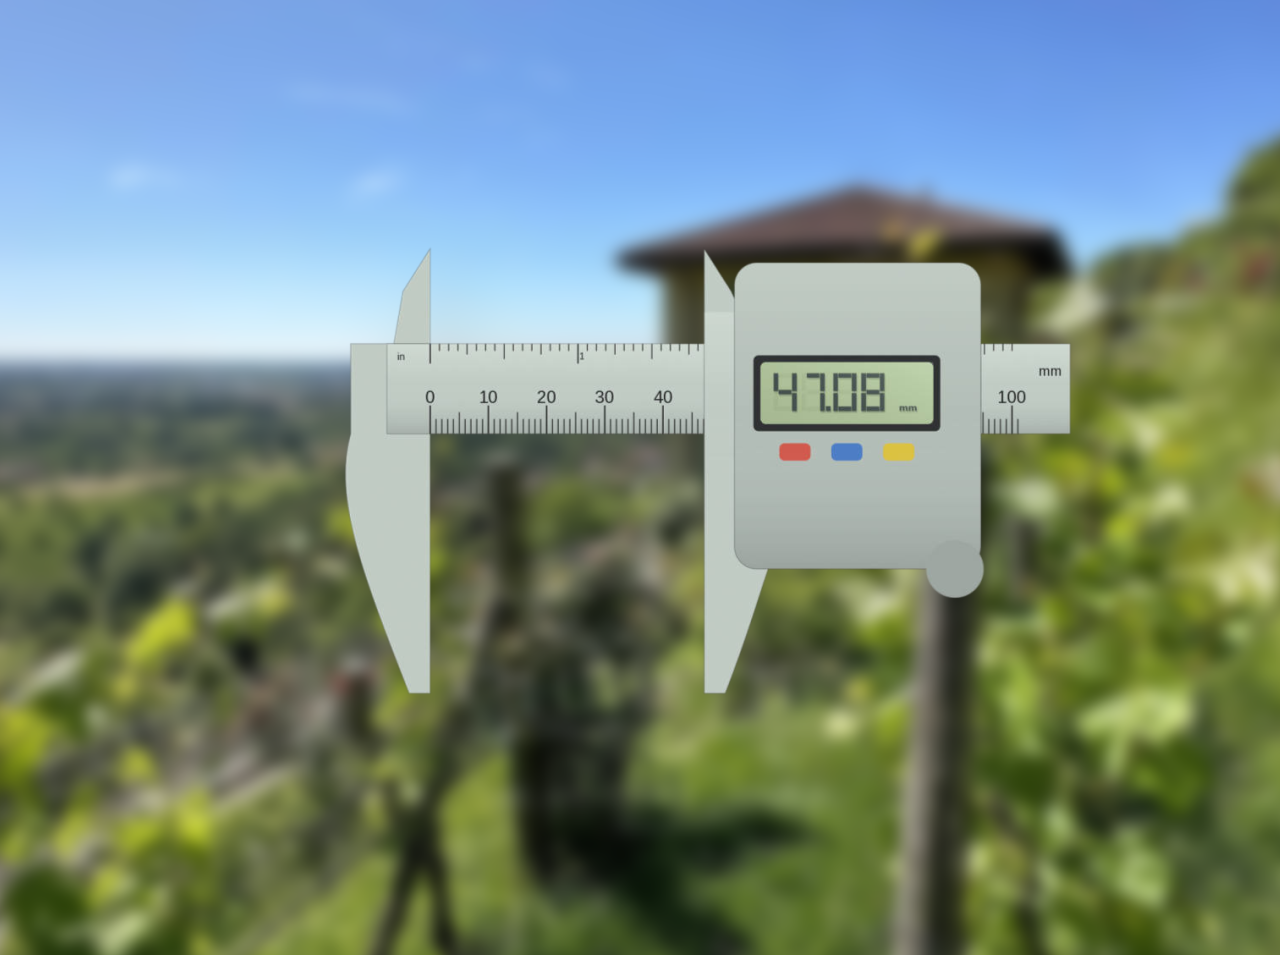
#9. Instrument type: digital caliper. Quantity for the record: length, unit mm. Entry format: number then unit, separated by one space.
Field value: 47.08 mm
